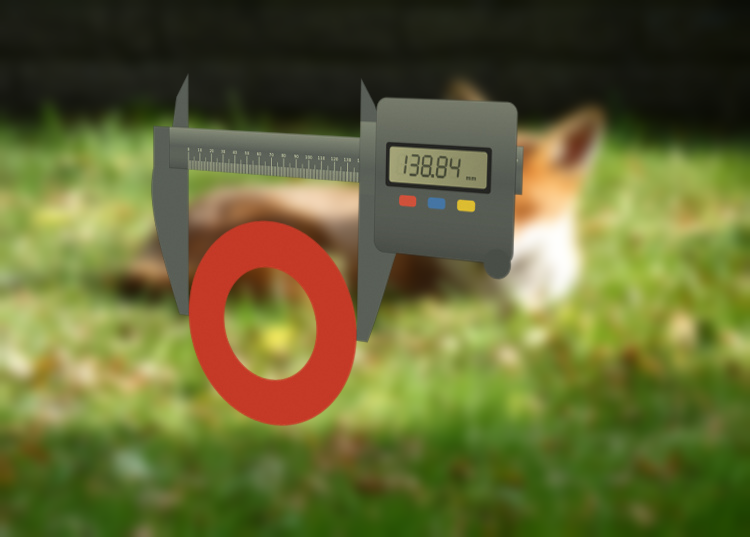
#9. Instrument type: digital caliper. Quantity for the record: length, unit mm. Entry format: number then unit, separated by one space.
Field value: 138.84 mm
